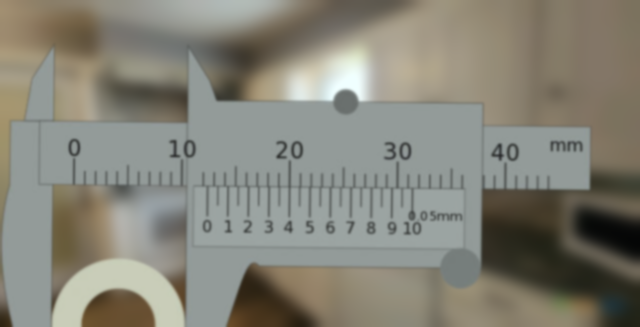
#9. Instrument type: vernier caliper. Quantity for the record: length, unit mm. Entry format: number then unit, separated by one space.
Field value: 12.4 mm
